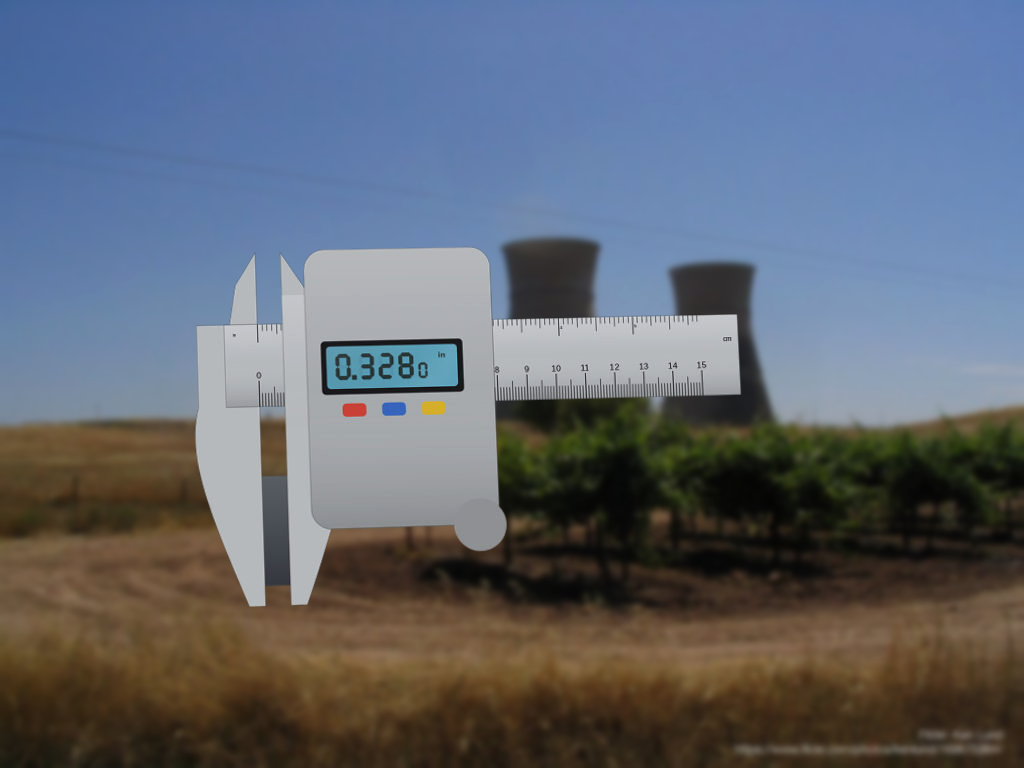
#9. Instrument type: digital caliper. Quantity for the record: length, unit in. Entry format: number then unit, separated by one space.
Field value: 0.3280 in
